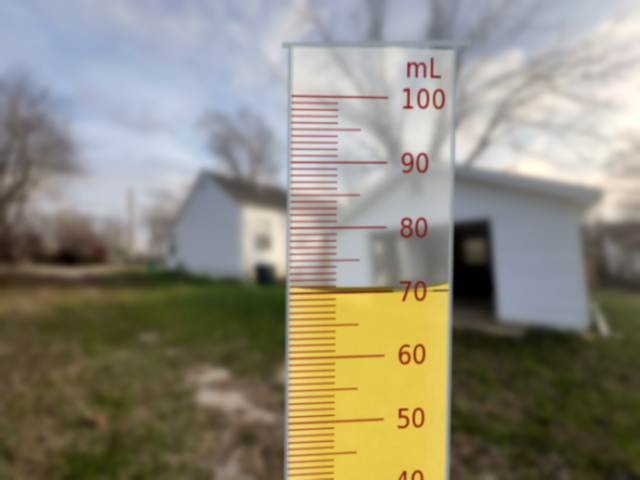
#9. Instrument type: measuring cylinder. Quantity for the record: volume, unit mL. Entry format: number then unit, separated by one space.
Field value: 70 mL
